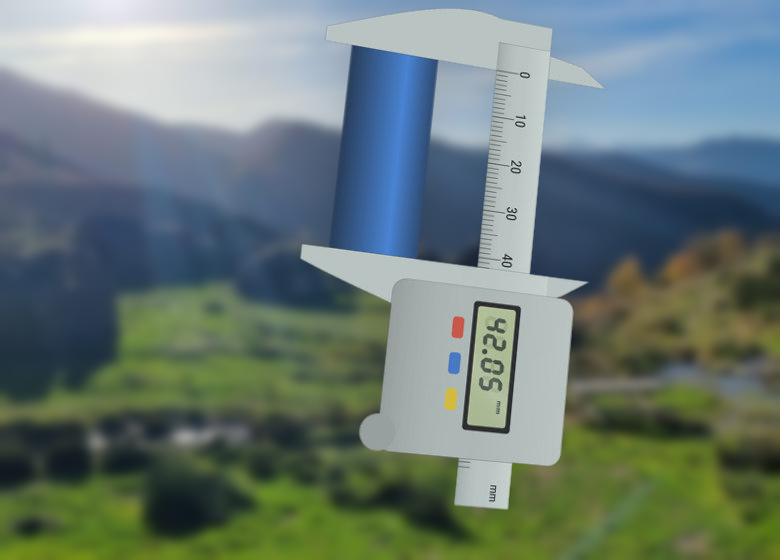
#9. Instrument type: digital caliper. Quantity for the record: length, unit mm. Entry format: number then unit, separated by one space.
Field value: 42.05 mm
